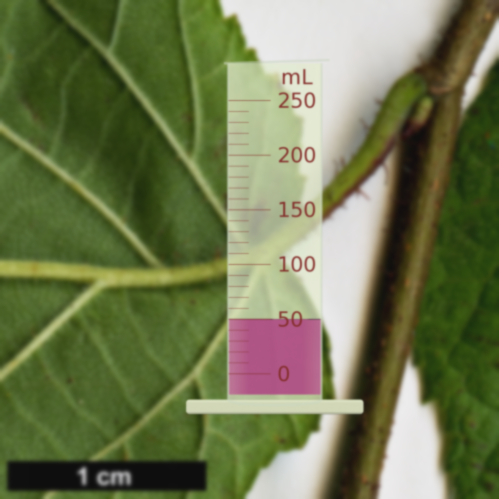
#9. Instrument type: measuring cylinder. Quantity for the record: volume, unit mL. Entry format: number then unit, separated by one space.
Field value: 50 mL
